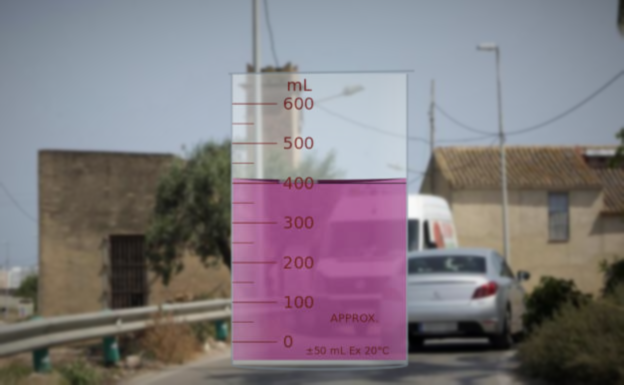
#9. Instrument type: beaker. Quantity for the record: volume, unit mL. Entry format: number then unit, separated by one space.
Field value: 400 mL
